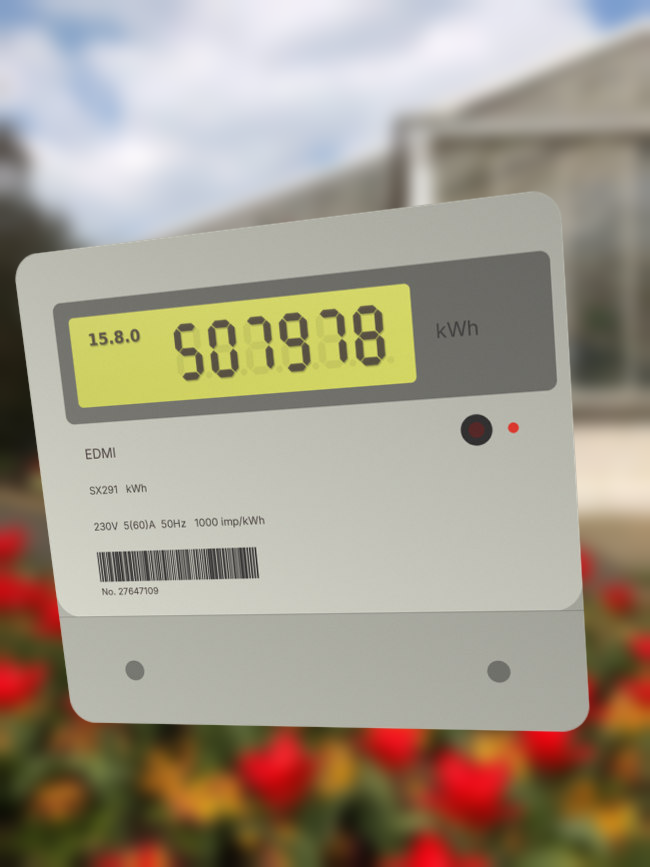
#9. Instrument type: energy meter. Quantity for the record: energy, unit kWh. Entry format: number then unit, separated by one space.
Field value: 507978 kWh
